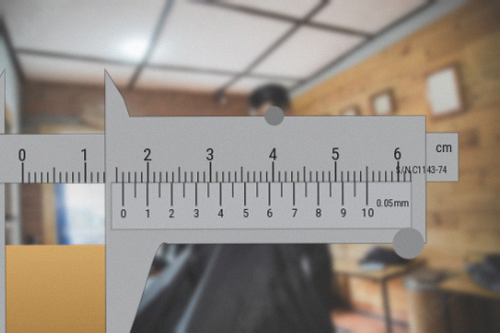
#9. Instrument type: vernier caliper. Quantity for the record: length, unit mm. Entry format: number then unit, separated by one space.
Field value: 16.0 mm
